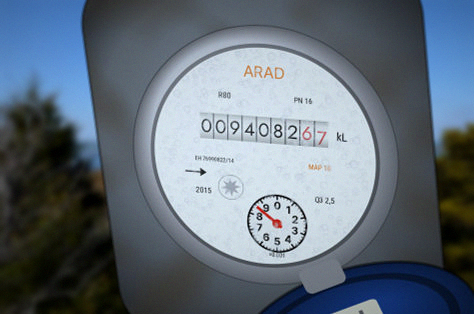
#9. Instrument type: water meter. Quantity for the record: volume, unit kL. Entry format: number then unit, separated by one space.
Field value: 94082.668 kL
